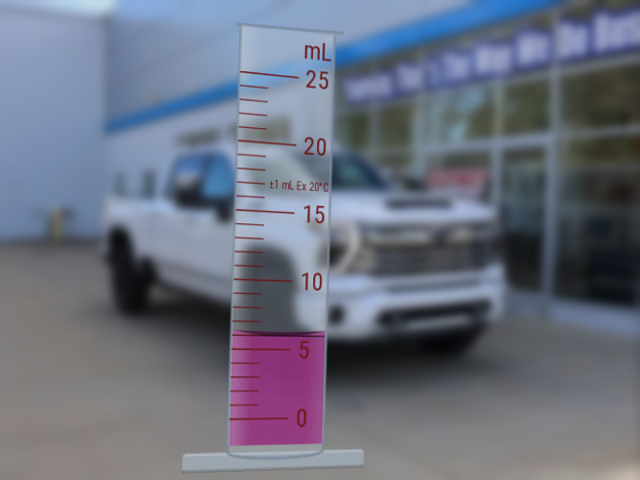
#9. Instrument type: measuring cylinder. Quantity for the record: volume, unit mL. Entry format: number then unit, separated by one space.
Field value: 6 mL
